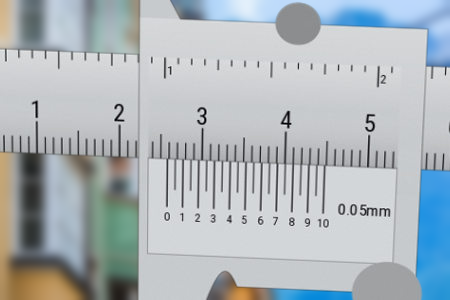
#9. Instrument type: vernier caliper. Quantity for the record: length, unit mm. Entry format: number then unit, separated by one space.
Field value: 25.8 mm
